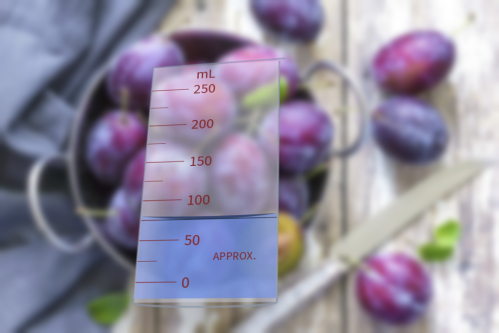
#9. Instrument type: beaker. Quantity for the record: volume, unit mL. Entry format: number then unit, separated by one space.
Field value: 75 mL
